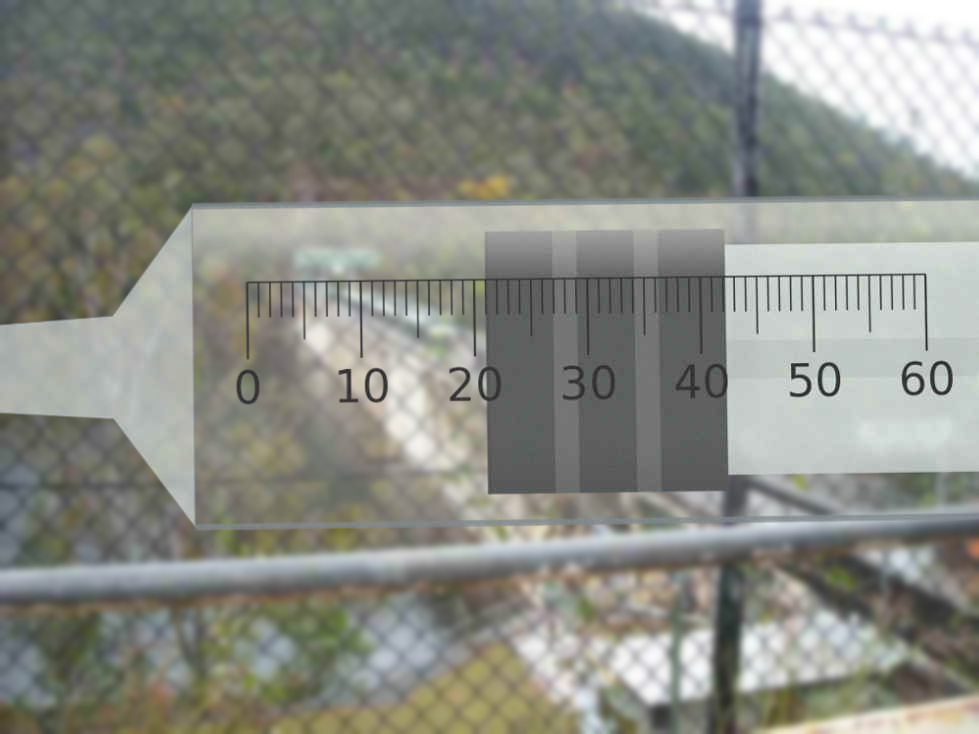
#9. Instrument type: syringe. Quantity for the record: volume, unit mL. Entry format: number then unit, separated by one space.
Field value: 21 mL
